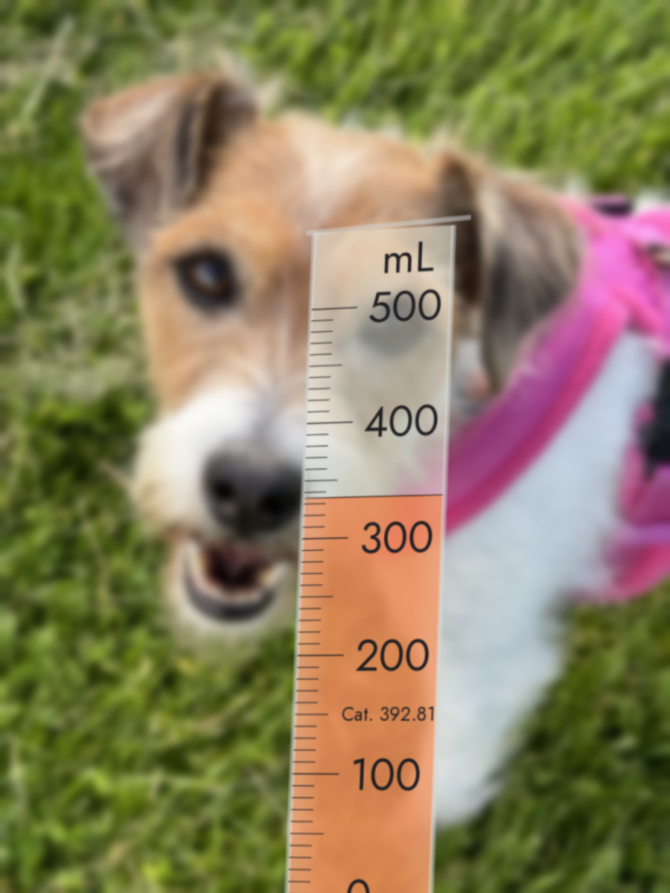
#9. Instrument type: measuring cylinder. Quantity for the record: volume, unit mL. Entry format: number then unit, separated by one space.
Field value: 335 mL
